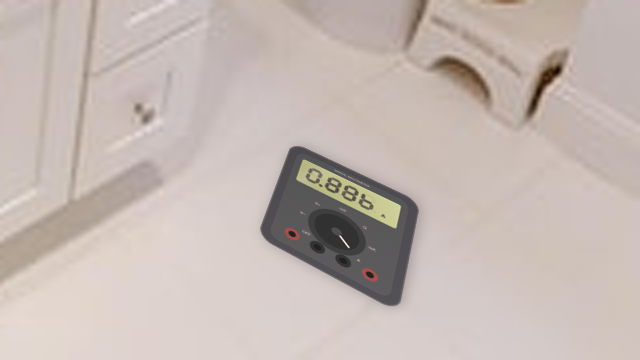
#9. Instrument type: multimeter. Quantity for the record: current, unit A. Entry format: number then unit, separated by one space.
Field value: 0.886 A
